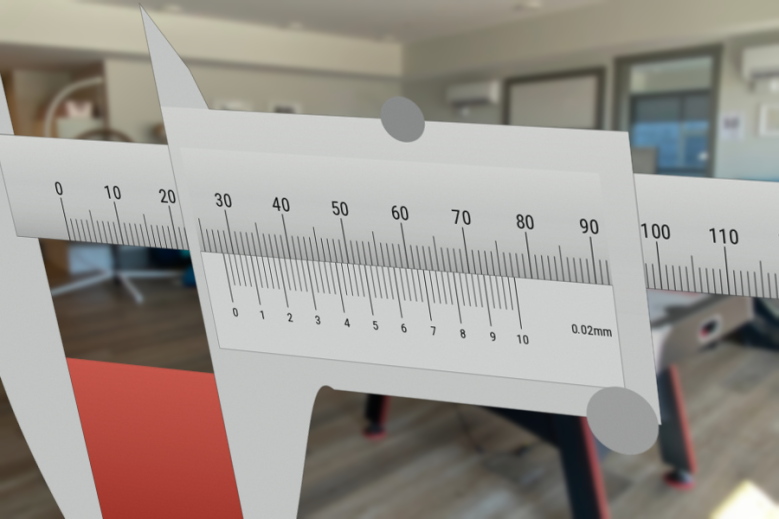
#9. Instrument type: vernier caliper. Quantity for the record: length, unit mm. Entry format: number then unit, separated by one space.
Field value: 28.2 mm
